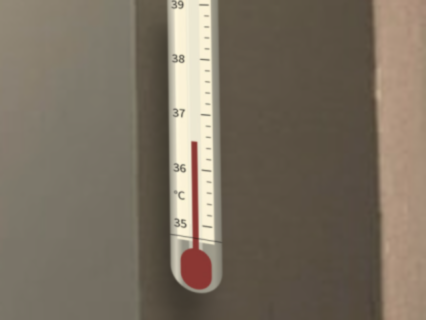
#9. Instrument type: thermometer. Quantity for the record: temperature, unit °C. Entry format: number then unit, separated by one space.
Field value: 36.5 °C
